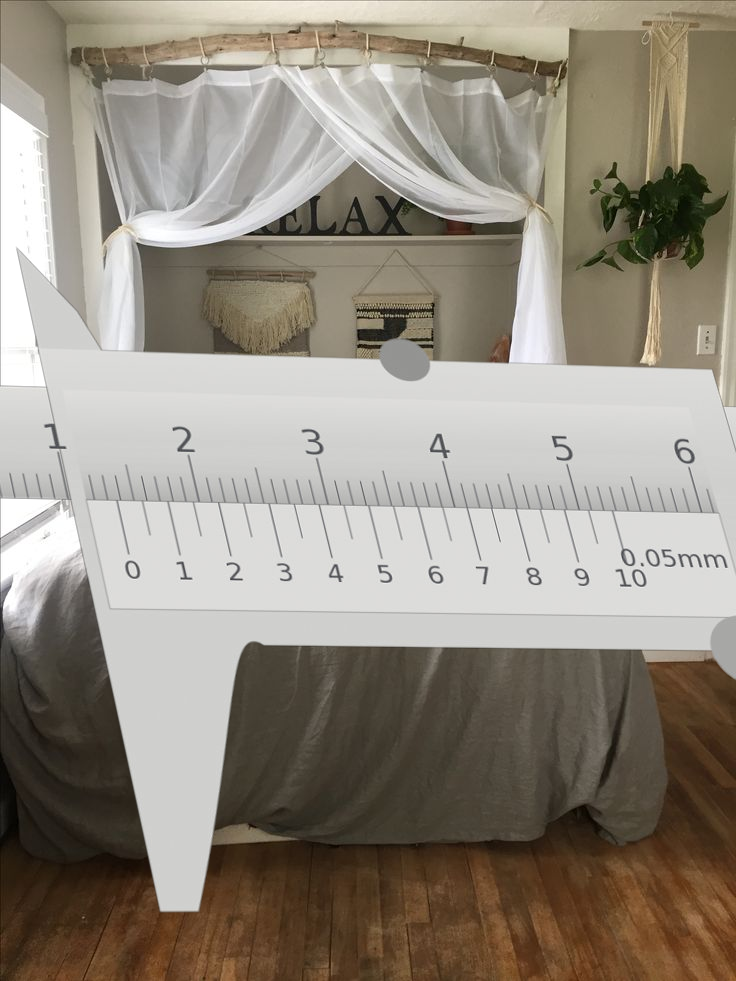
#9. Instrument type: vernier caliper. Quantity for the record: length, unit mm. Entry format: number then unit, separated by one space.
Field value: 13.7 mm
